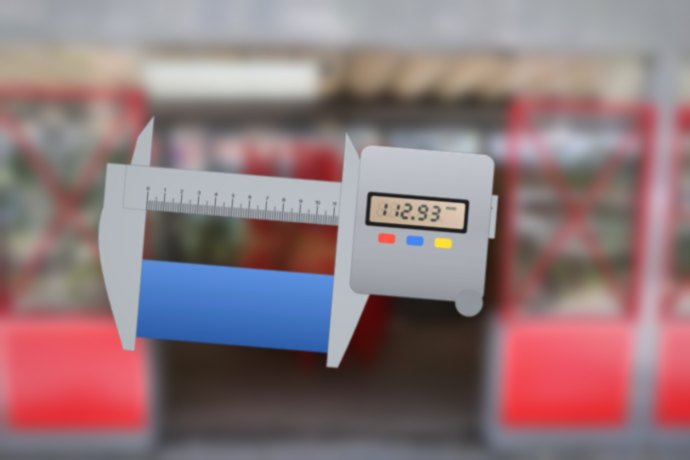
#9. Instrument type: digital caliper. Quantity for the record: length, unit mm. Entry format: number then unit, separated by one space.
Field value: 112.93 mm
